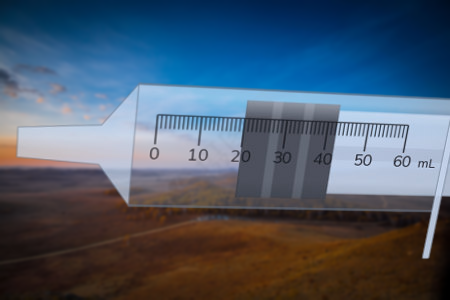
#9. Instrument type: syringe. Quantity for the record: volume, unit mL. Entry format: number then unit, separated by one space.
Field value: 20 mL
